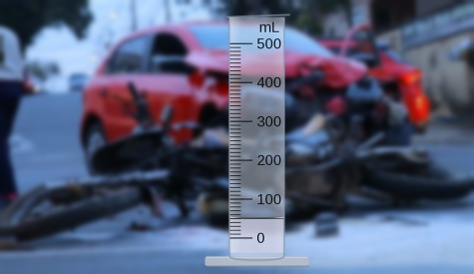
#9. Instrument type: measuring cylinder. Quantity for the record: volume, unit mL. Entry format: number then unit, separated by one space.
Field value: 50 mL
